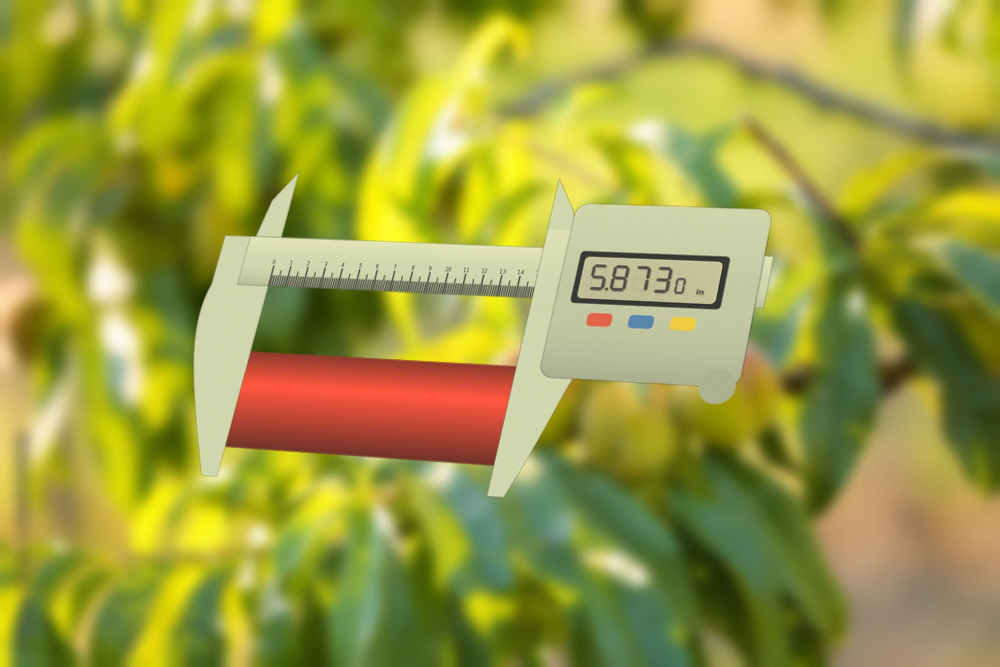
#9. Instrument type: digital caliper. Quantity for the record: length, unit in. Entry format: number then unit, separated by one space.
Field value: 5.8730 in
